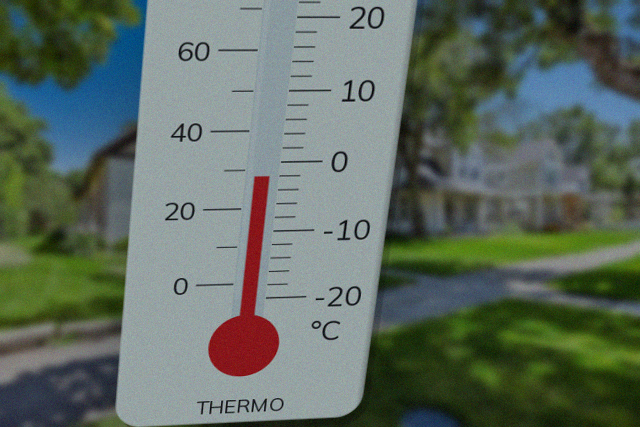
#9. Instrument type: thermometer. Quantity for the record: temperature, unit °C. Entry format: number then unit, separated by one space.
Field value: -2 °C
